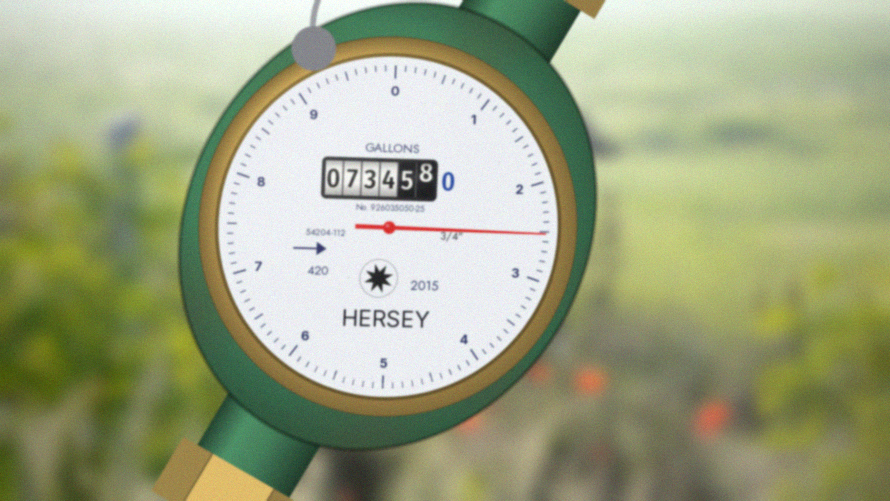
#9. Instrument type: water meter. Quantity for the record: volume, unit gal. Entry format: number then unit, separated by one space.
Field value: 734582.5 gal
